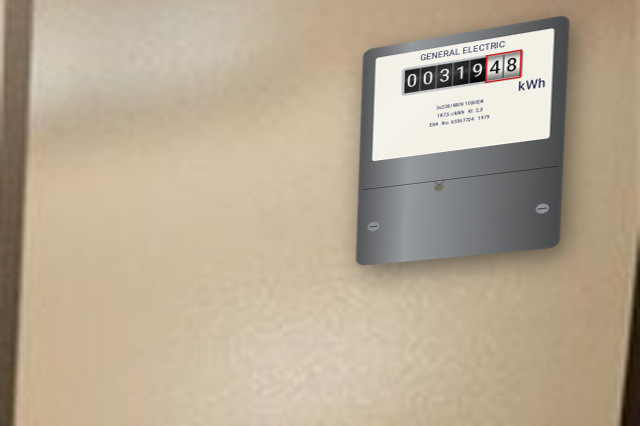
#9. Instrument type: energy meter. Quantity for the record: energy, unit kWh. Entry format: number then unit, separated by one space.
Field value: 319.48 kWh
